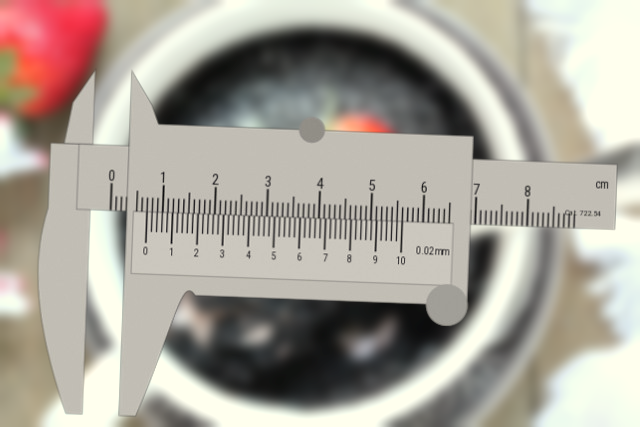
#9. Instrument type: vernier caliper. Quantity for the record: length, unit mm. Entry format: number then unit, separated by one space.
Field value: 7.0 mm
